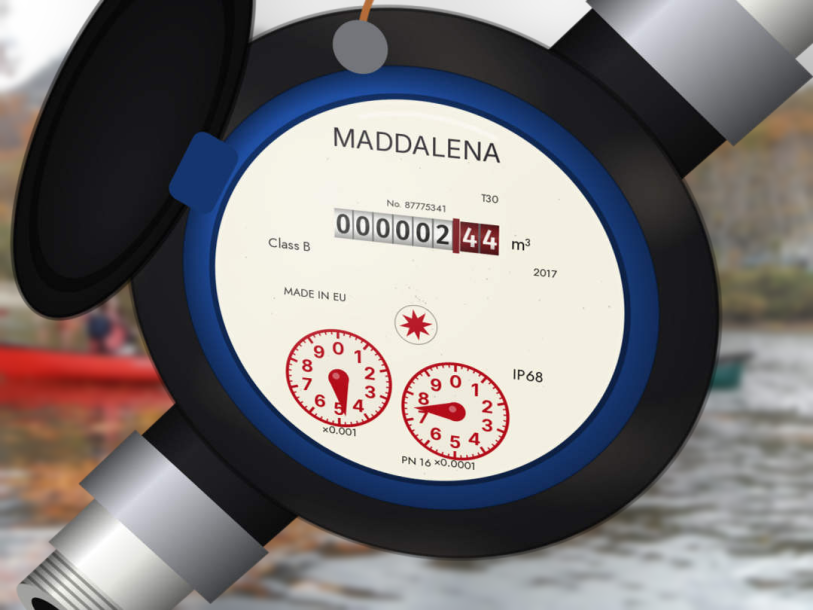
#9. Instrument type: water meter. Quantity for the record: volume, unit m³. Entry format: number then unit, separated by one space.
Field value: 2.4447 m³
